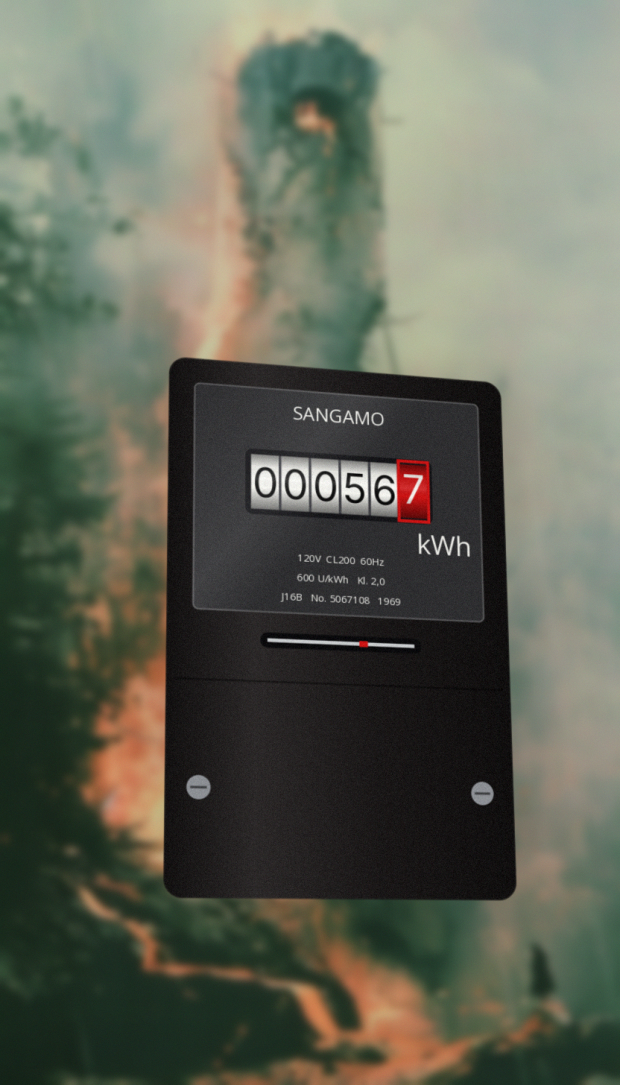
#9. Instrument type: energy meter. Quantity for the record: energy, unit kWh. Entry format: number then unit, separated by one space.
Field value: 56.7 kWh
